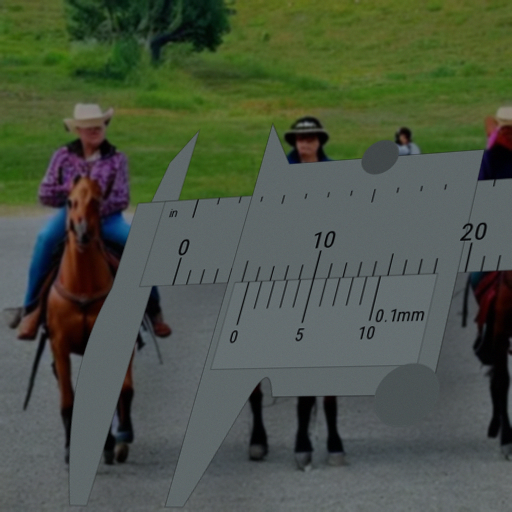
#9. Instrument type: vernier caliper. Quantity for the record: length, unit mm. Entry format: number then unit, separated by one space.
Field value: 5.5 mm
